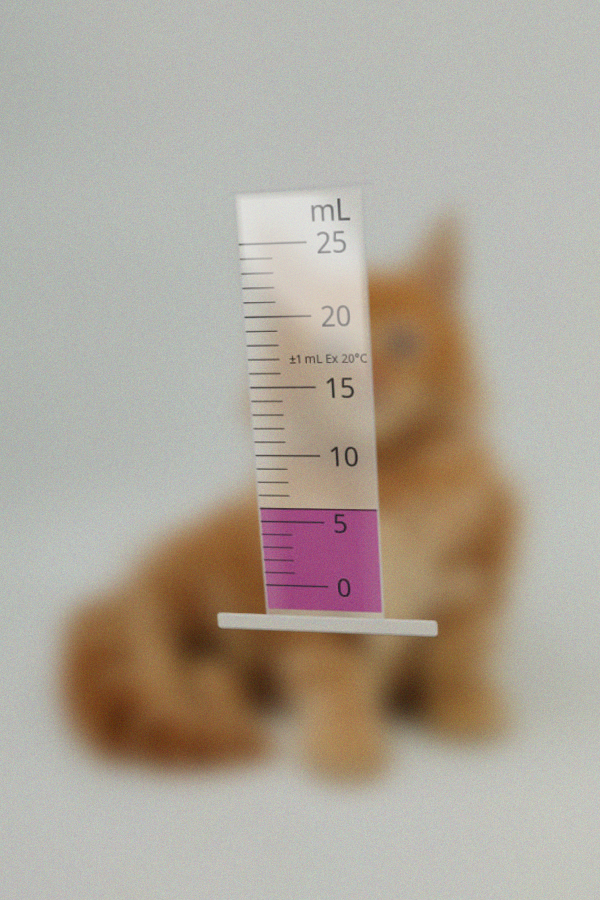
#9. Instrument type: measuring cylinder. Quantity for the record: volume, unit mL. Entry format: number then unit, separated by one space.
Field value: 6 mL
